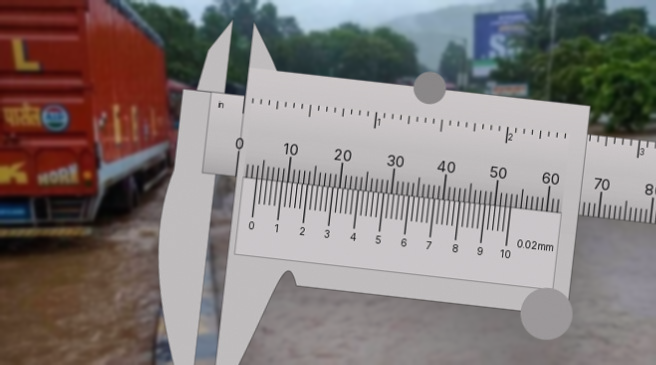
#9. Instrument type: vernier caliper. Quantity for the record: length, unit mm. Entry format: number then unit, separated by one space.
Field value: 4.0 mm
